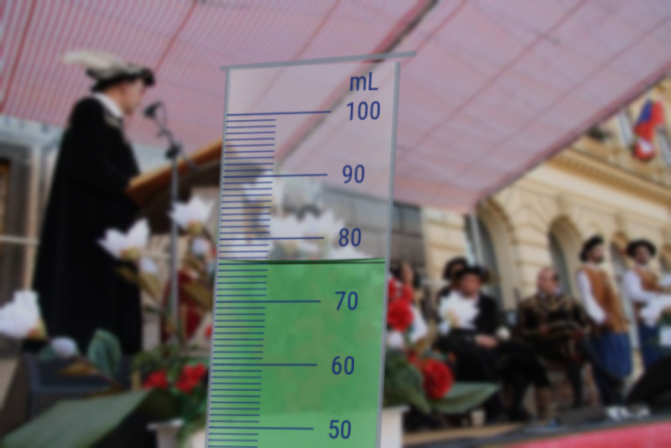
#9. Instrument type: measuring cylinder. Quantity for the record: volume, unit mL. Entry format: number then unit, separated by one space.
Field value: 76 mL
